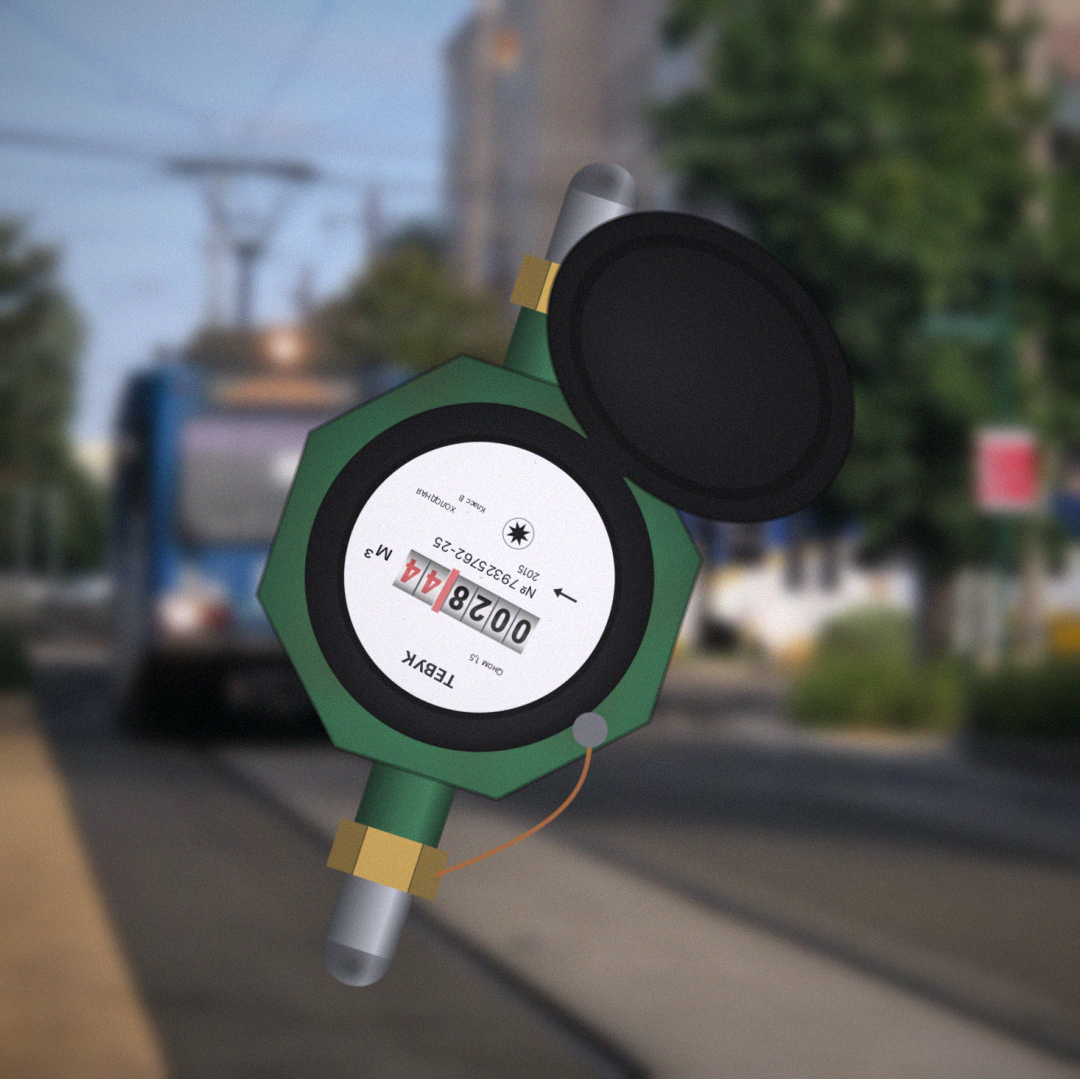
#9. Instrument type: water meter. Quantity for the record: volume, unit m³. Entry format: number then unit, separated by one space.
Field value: 28.44 m³
